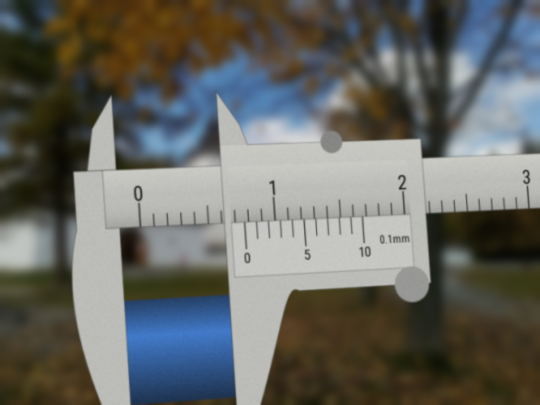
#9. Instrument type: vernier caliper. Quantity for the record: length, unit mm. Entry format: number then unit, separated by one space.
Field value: 7.7 mm
